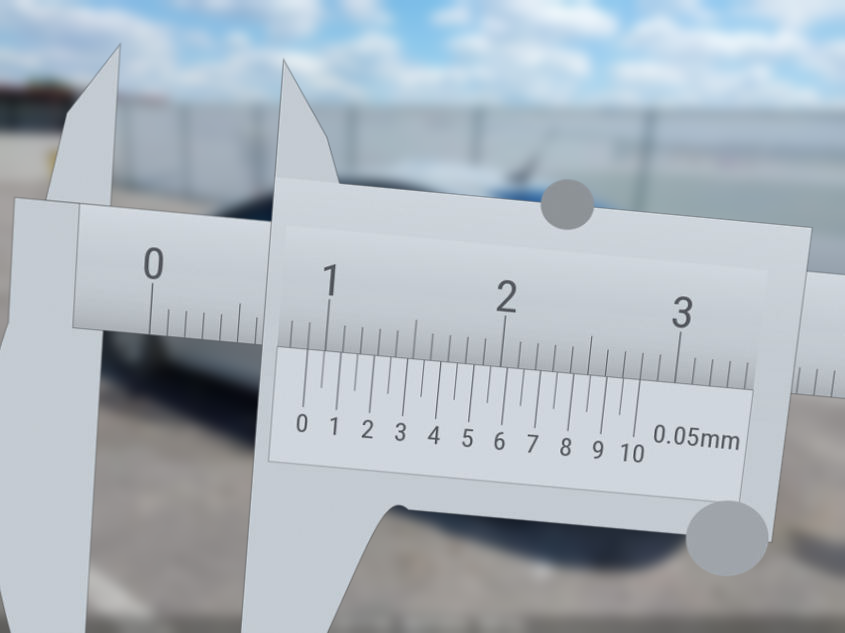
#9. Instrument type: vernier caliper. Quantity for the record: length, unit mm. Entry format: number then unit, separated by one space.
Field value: 9.0 mm
